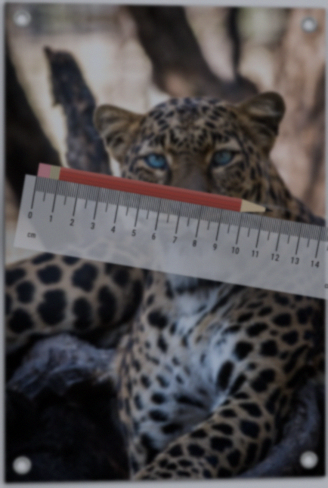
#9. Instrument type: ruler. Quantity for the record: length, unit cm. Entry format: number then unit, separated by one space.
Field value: 11.5 cm
